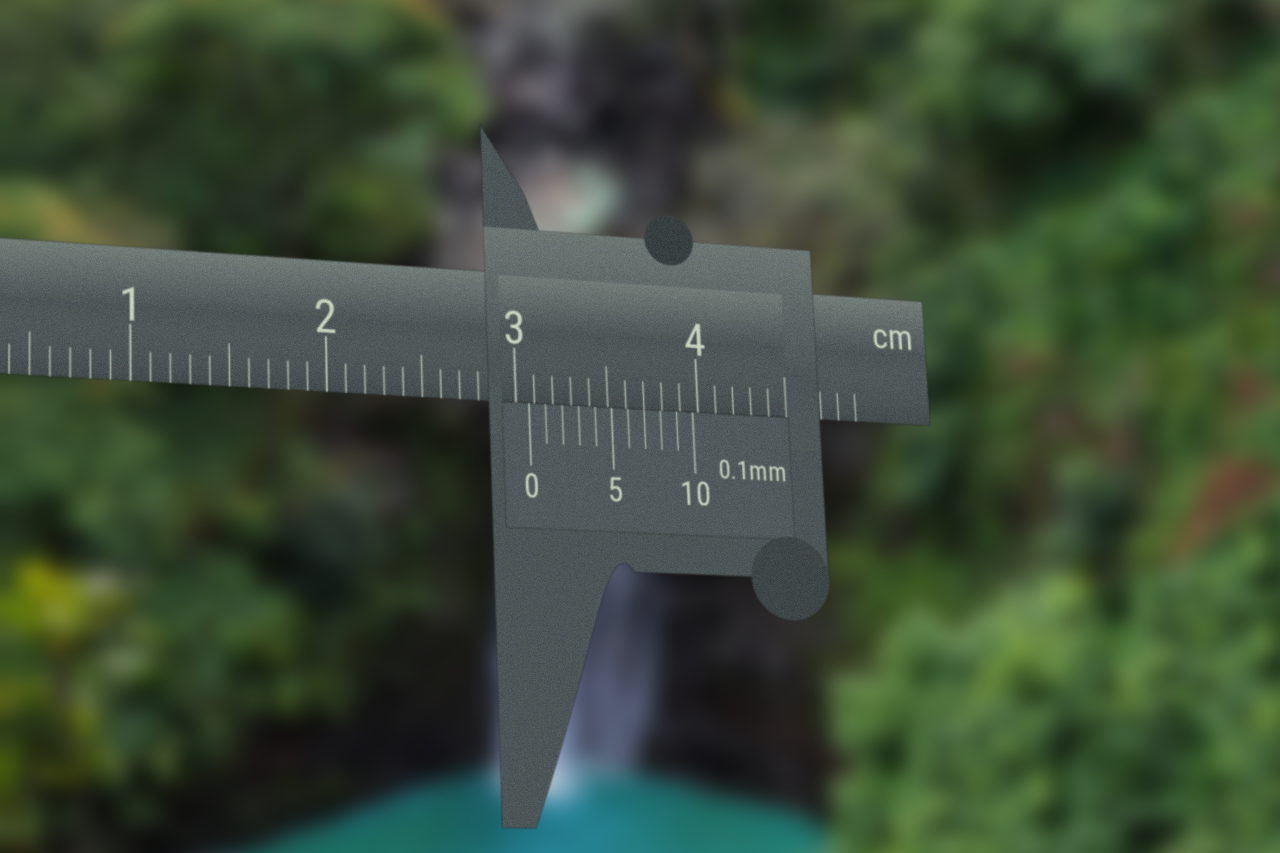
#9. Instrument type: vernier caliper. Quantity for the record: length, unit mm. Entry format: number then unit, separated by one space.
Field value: 30.7 mm
